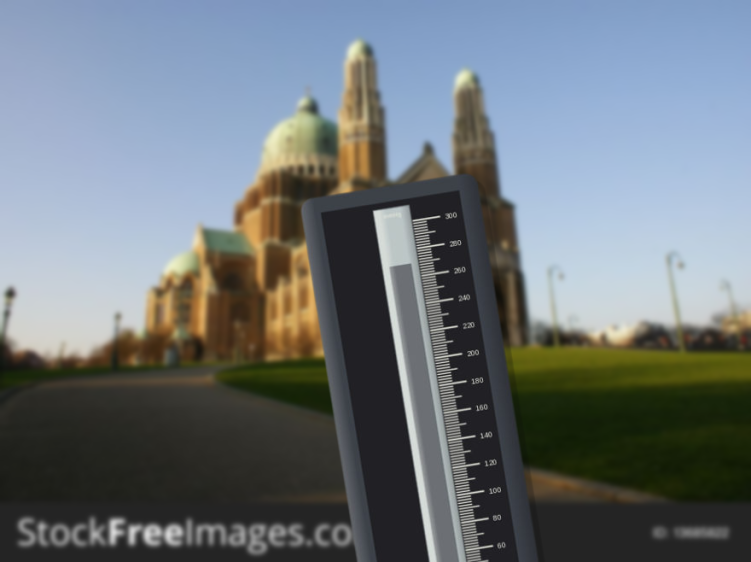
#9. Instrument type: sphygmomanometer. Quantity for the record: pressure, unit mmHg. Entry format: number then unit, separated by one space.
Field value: 270 mmHg
